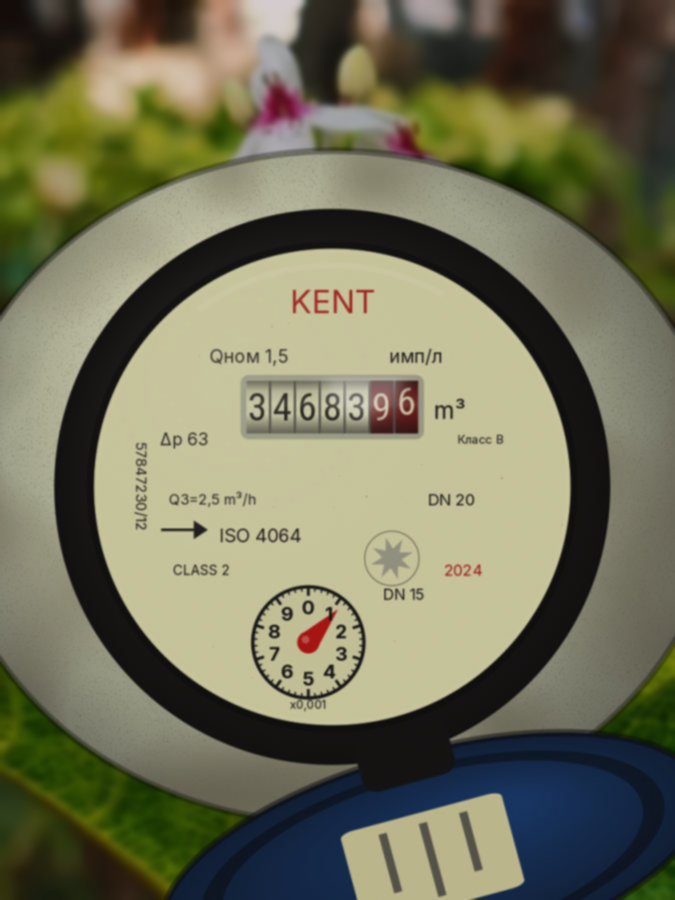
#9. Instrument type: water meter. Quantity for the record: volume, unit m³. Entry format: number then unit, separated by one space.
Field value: 34683.961 m³
